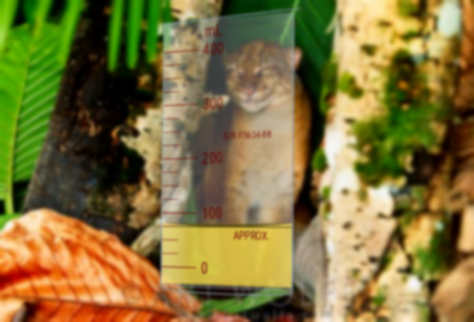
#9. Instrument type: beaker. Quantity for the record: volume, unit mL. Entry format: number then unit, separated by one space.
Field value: 75 mL
